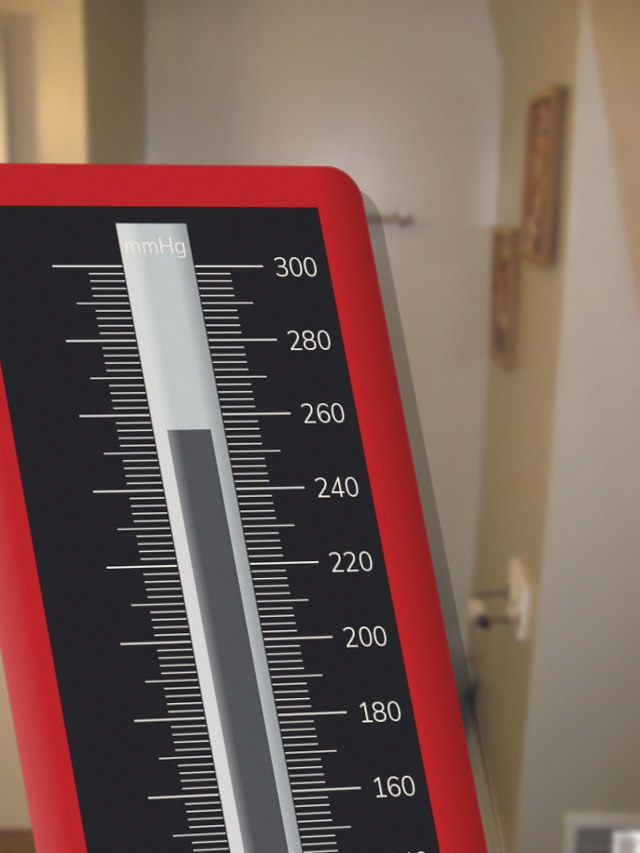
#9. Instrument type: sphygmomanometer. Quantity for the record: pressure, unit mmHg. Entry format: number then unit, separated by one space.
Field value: 256 mmHg
